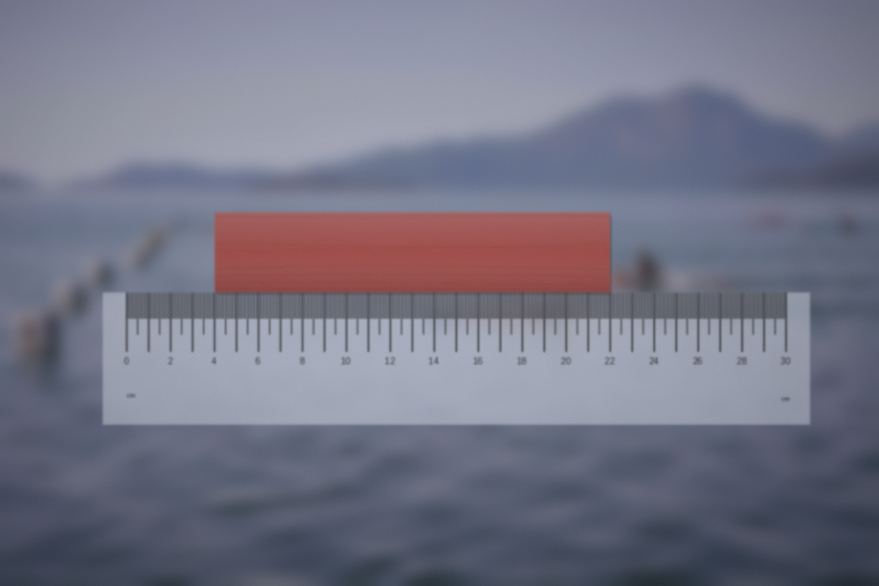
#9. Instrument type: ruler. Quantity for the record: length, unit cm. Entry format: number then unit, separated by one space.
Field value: 18 cm
